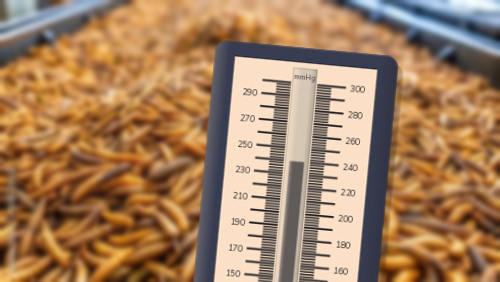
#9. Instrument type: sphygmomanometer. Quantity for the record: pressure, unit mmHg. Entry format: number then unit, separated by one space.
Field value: 240 mmHg
